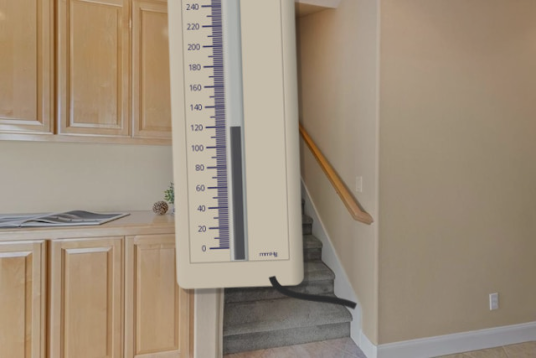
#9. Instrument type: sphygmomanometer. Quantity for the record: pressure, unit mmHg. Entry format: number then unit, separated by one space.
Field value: 120 mmHg
